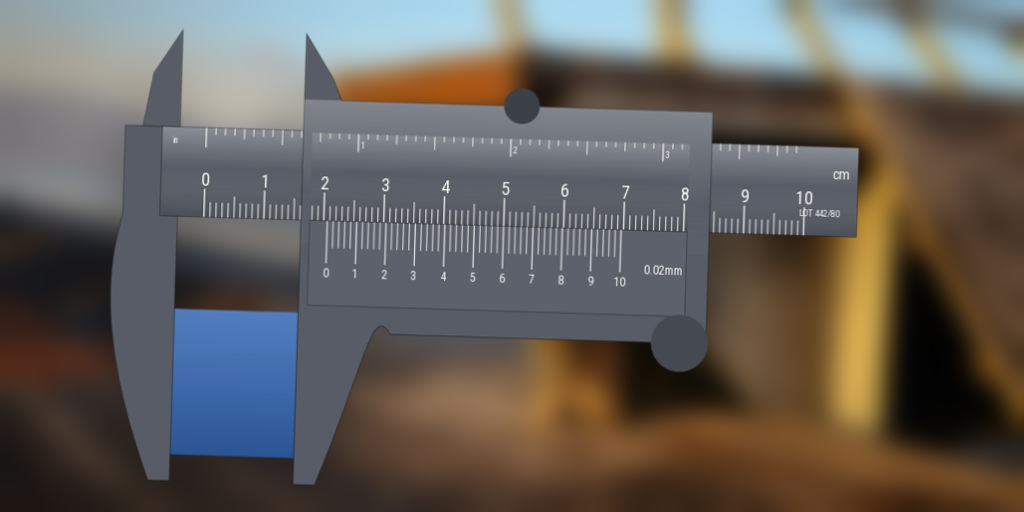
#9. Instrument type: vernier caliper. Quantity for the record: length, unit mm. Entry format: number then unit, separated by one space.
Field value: 20.6 mm
